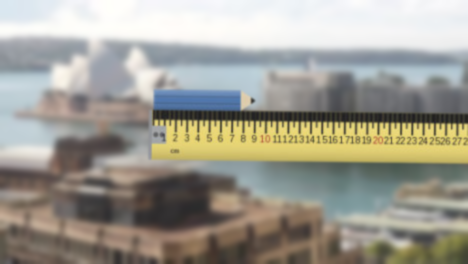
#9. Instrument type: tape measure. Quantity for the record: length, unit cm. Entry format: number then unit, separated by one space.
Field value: 9 cm
